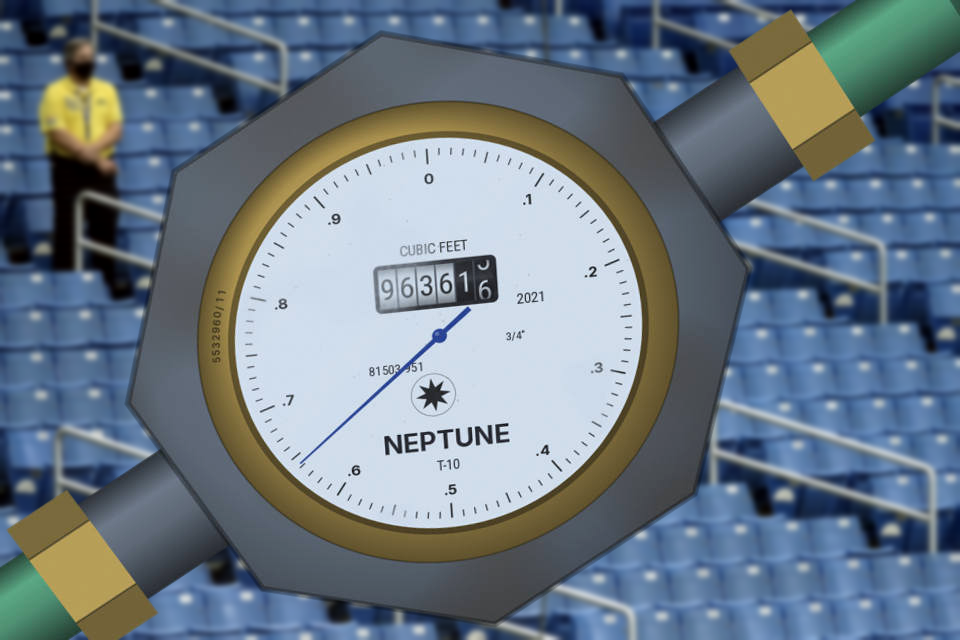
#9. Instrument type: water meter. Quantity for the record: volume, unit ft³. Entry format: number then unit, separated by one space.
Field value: 963615.64 ft³
